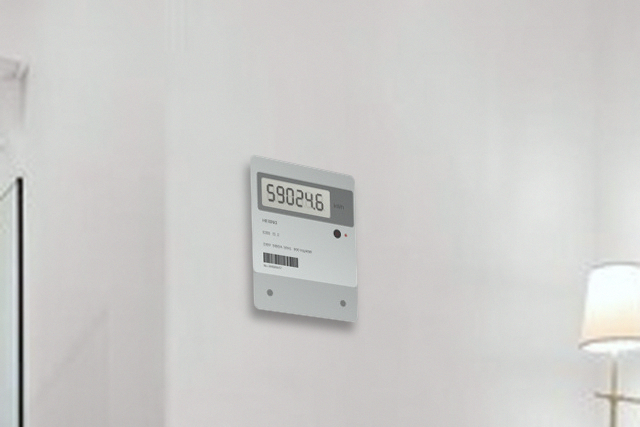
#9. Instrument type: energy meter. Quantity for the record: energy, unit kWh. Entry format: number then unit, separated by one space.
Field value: 59024.6 kWh
